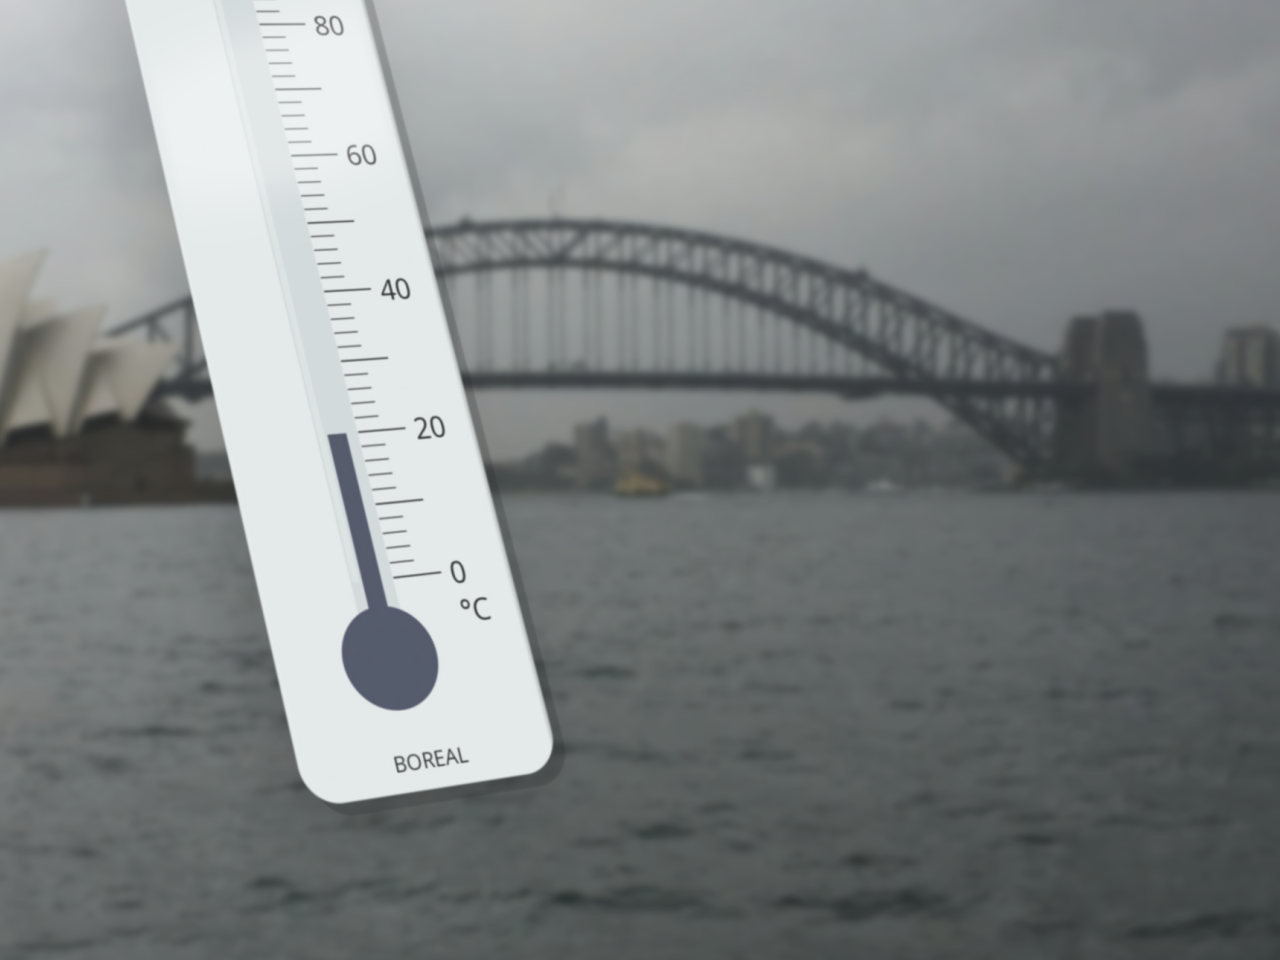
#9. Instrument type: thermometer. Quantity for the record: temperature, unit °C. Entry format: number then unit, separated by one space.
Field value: 20 °C
